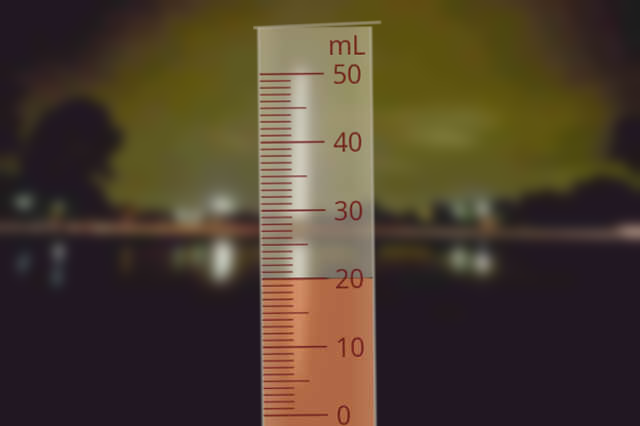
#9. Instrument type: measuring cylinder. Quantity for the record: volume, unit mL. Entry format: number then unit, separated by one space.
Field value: 20 mL
